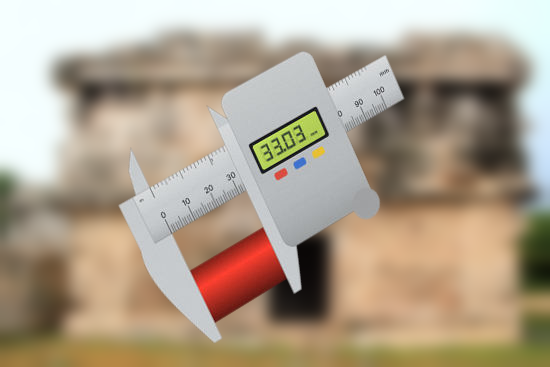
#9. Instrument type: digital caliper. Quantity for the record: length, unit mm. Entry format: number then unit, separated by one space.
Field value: 33.03 mm
